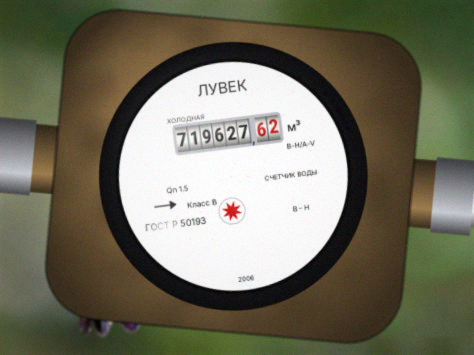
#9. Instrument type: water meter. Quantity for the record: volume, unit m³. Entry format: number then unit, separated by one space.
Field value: 719627.62 m³
